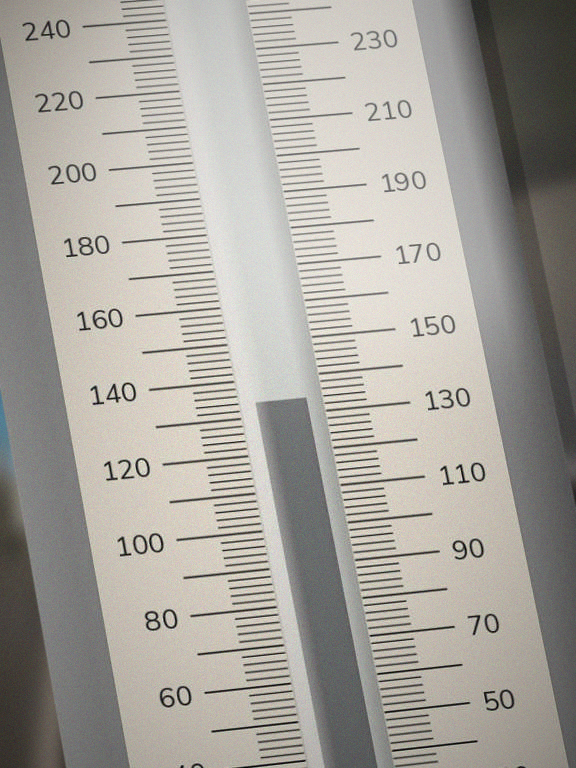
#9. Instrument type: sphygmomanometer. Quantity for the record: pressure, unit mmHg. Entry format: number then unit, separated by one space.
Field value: 134 mmHg
